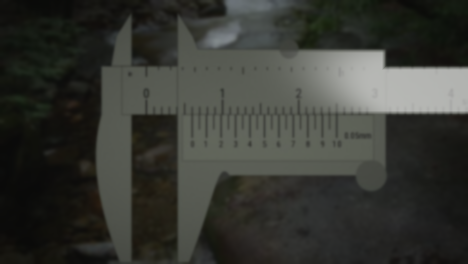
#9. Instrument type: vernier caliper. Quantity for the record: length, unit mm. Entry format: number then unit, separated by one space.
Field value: 6.0 mm
